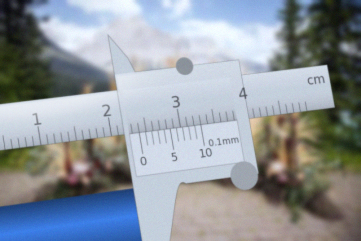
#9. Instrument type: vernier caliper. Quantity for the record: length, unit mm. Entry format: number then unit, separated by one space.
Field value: 24.0 mm
